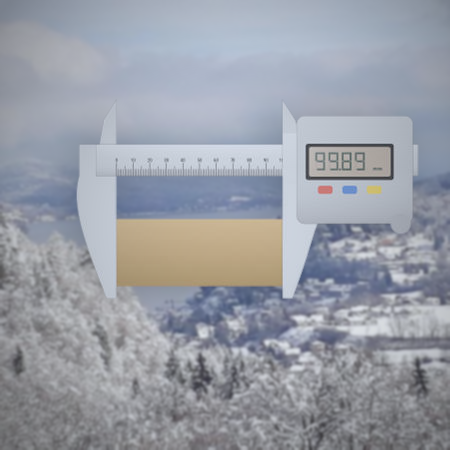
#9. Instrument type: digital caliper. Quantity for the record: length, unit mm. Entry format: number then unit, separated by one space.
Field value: 99.89 mm
